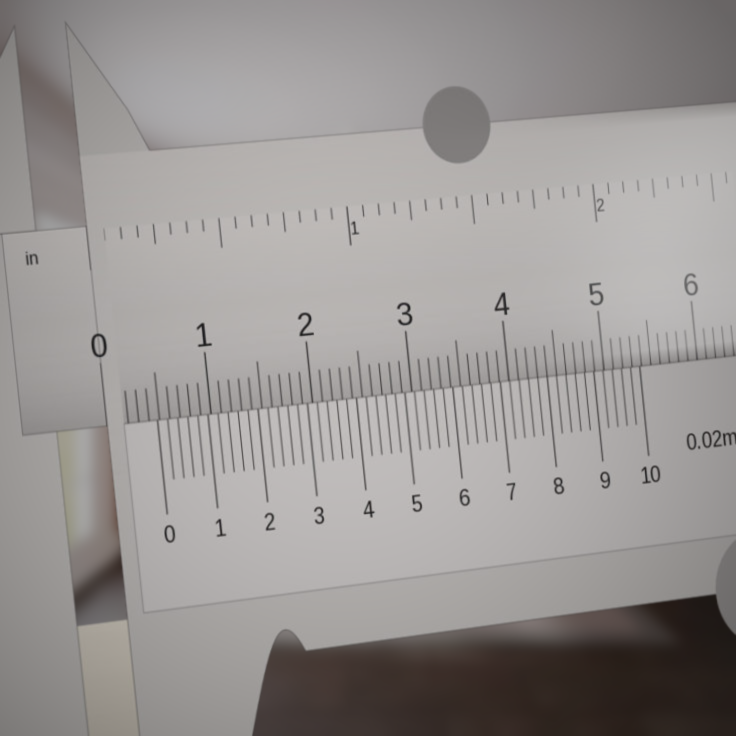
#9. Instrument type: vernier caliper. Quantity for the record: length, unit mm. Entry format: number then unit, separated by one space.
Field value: 4.8 mm
